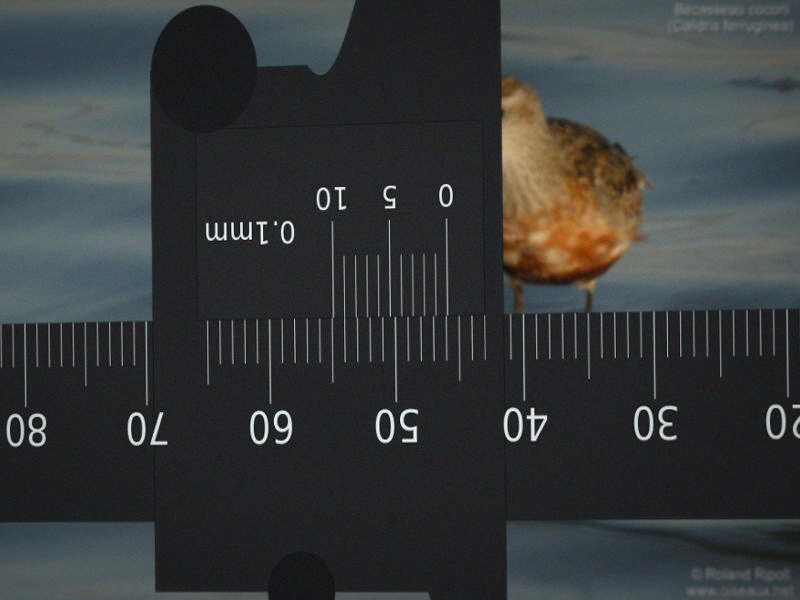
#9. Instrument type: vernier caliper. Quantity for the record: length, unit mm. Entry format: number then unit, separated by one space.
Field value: 45.9 mm
